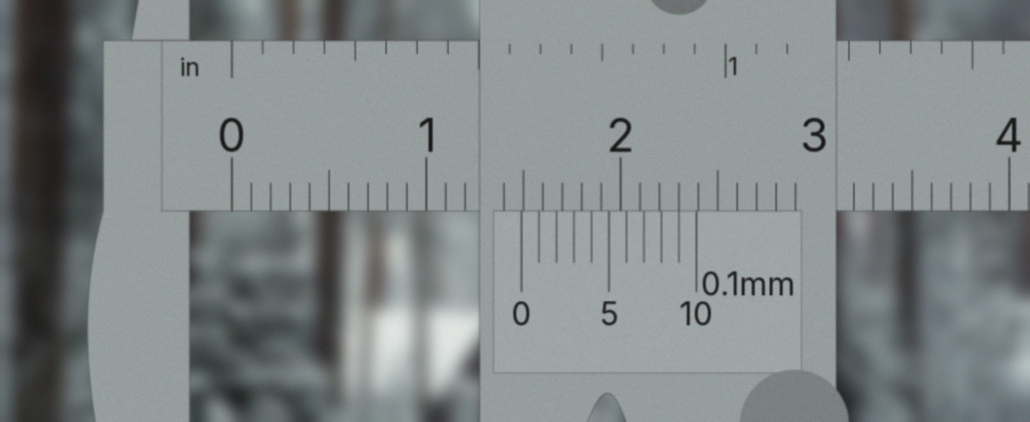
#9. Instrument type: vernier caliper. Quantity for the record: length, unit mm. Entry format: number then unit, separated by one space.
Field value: 14.9 mm
